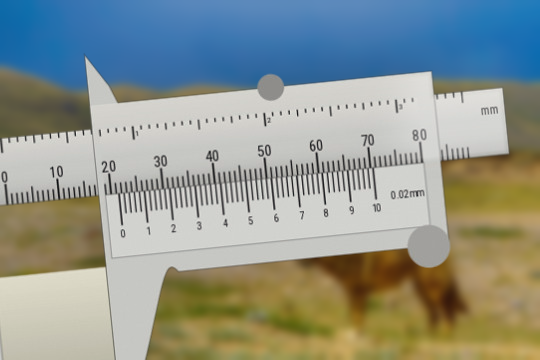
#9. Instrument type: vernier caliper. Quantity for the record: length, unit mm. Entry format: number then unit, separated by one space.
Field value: 21.5 mm
